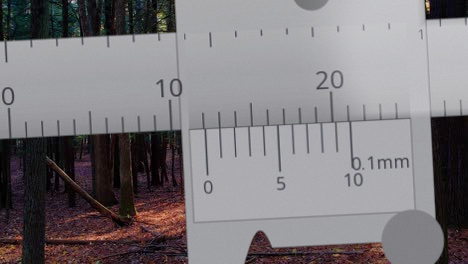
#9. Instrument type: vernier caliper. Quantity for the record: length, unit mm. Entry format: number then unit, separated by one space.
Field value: 12.1 mm
